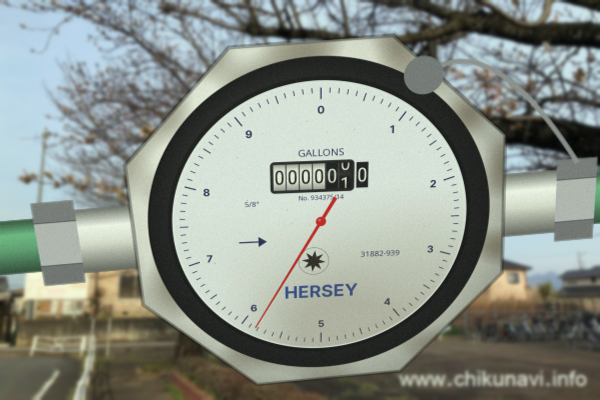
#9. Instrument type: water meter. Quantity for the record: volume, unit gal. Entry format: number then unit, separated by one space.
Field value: 5.8 gal
